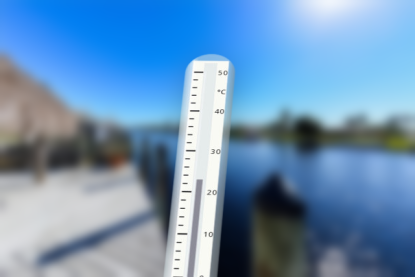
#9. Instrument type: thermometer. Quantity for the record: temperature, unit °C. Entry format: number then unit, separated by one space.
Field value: 23 °C
